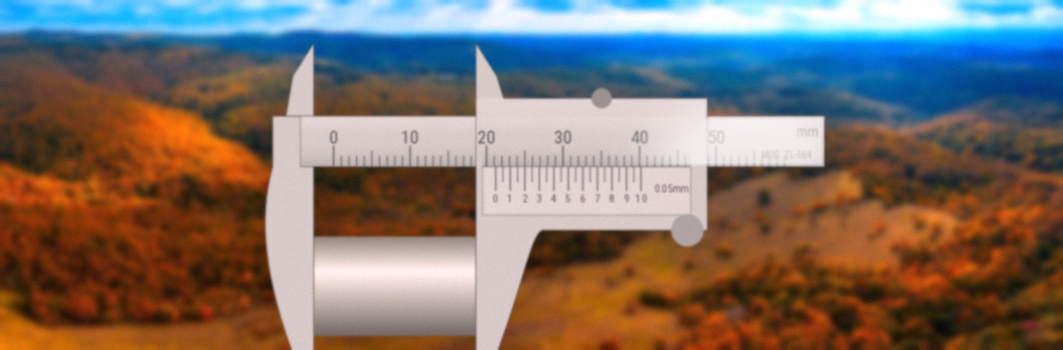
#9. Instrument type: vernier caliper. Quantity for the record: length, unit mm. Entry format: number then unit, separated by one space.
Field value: 21.2 mm
